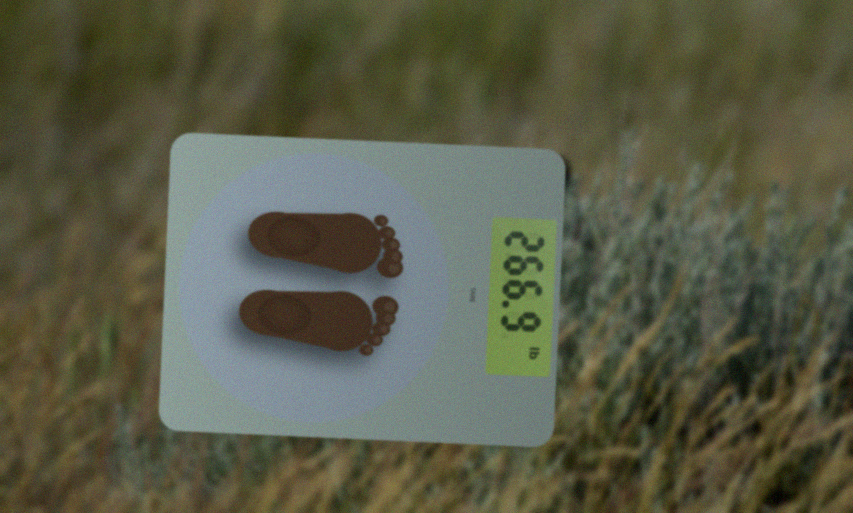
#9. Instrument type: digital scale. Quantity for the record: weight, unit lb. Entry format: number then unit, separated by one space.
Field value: 266.9 lb
